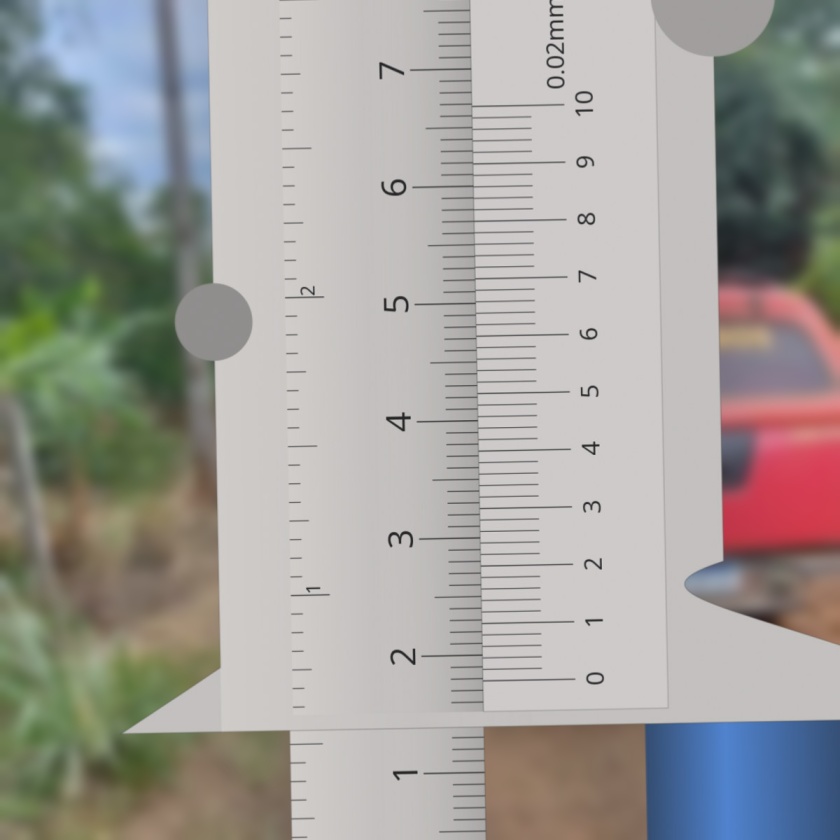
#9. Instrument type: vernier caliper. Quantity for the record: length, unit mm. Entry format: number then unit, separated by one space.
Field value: 17.8 mm
